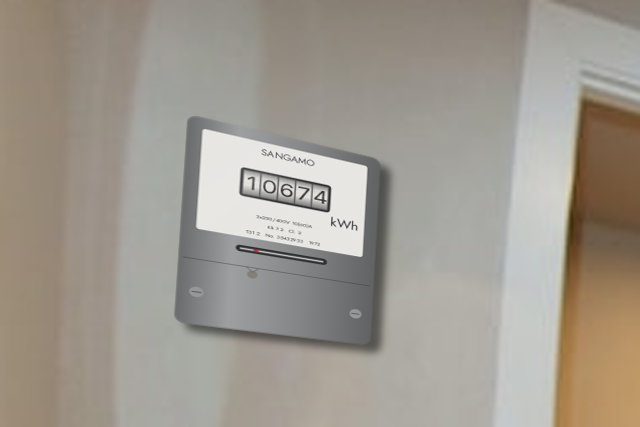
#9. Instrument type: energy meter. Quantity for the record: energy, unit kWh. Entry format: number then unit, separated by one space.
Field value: 10674 kWh
